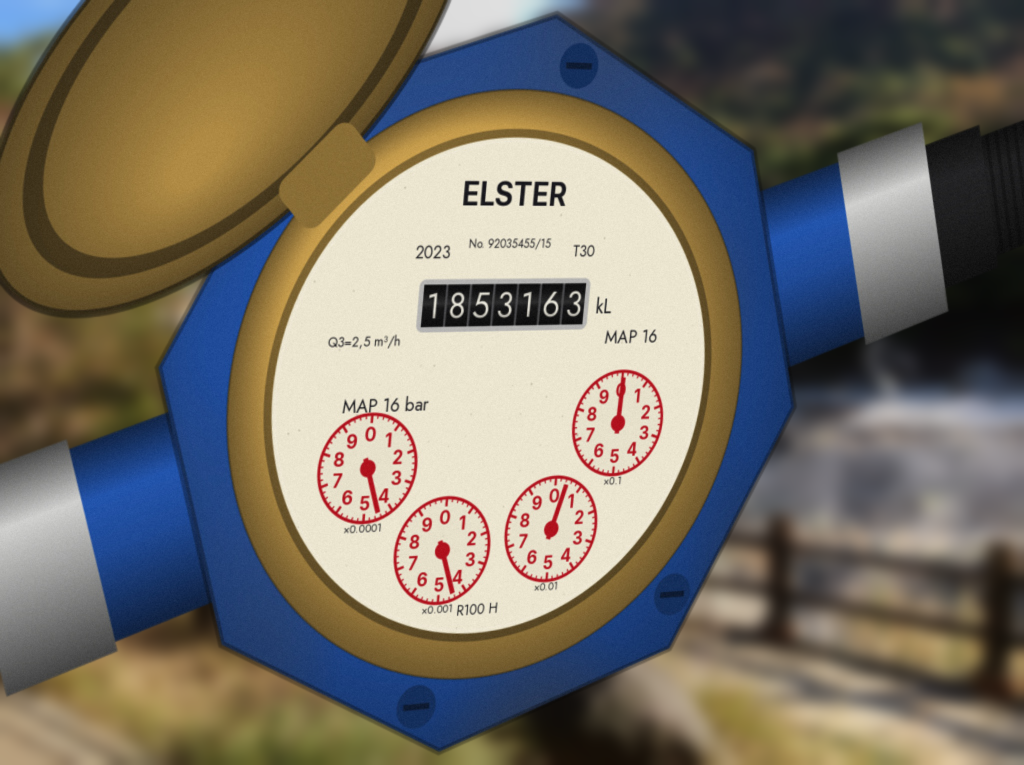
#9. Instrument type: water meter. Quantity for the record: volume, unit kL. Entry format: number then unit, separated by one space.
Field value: 1853163.0044 kL
